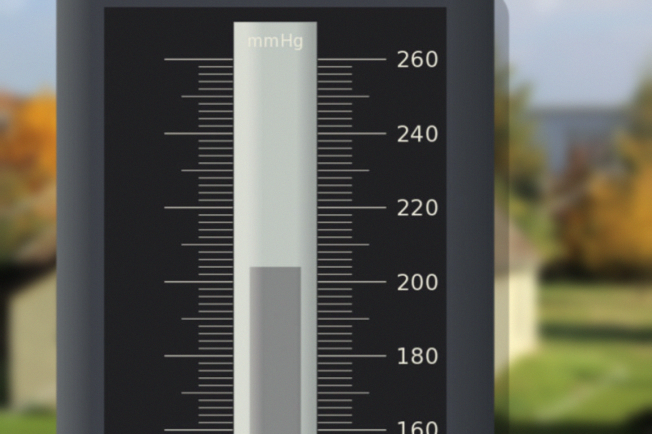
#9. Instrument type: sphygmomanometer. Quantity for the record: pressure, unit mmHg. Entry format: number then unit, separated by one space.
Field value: 204 mmHg
